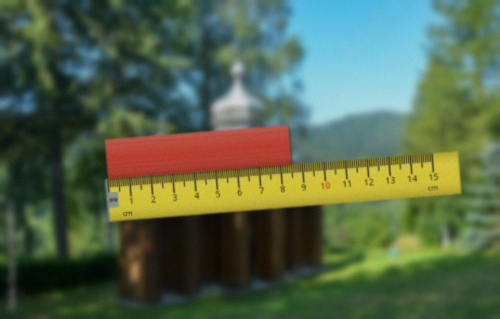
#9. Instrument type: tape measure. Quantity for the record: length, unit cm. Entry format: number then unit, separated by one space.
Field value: 8.5 cm
